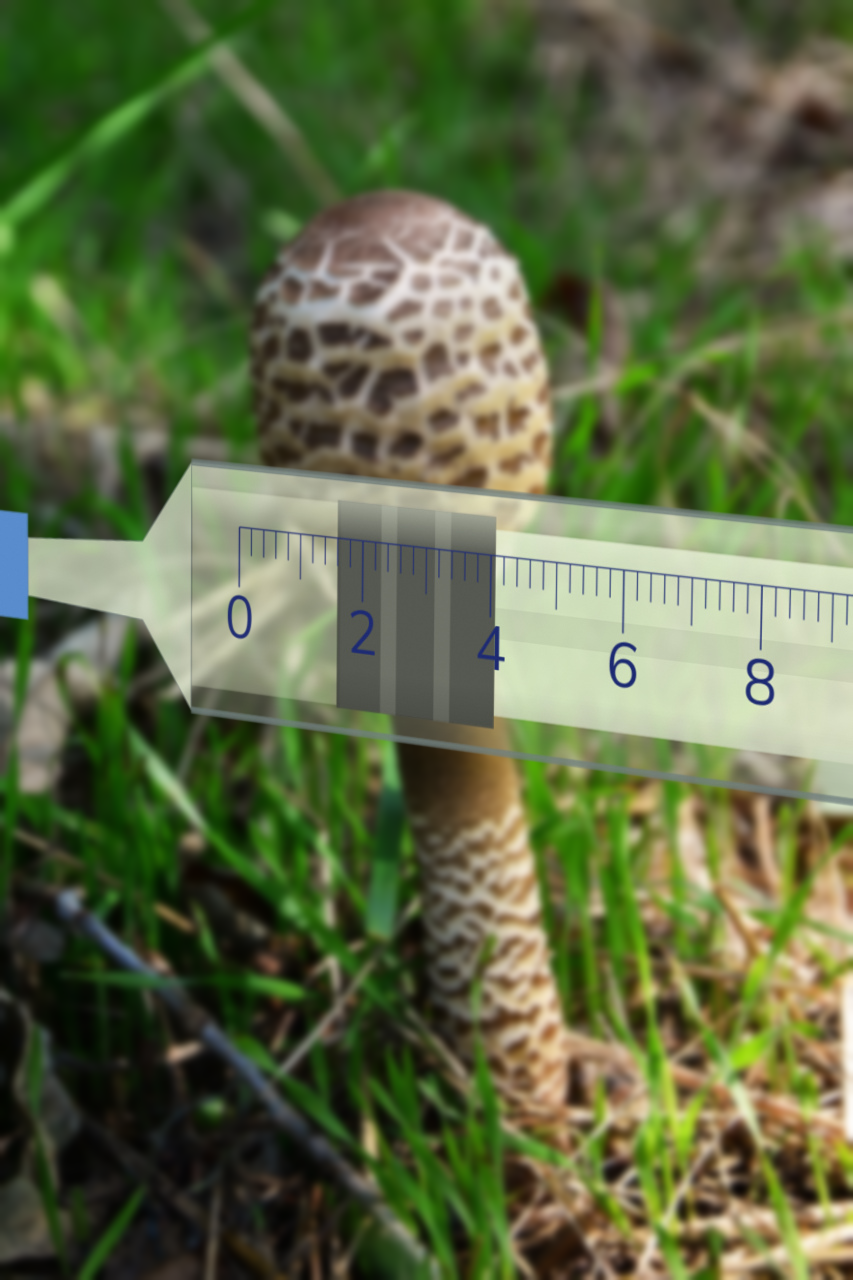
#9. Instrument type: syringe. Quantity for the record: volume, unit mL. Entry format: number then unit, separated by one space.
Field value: 1.6 mL
